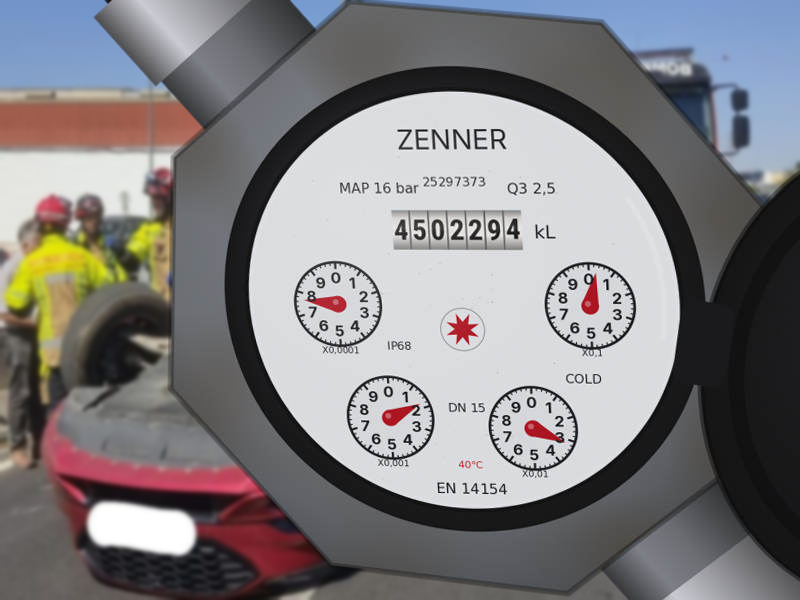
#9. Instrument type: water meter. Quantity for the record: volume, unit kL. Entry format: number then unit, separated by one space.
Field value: 4502294.0317 kL
